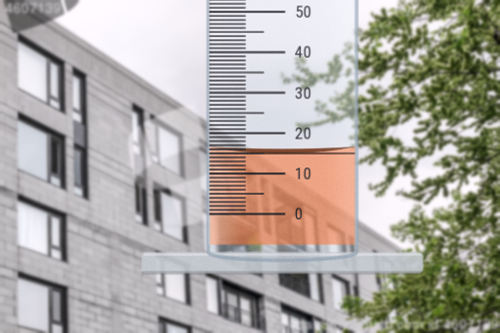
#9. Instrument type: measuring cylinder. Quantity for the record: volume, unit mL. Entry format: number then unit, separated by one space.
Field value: 15 mL
